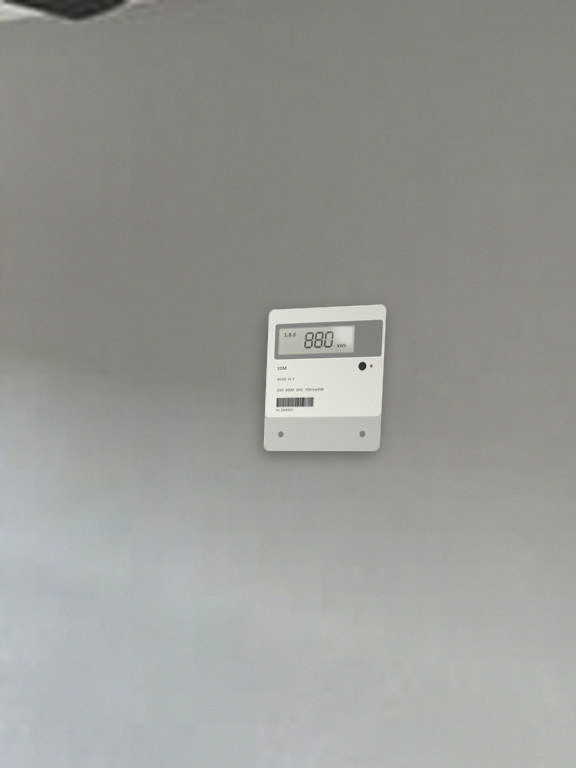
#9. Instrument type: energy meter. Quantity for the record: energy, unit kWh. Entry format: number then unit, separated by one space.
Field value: 880 kWh
